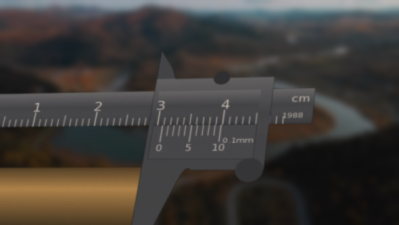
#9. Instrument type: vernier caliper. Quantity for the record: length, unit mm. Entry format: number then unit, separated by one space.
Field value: 30.8 mm
